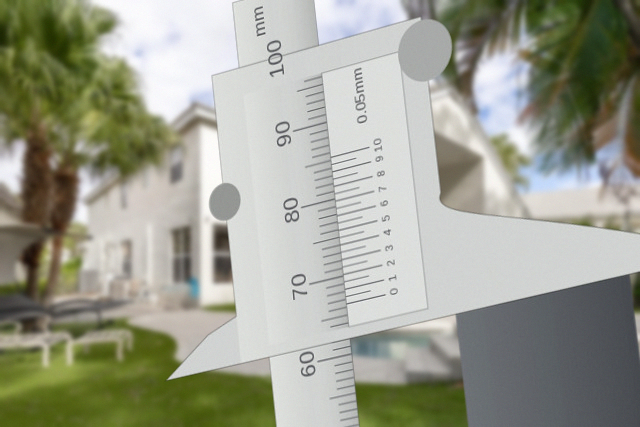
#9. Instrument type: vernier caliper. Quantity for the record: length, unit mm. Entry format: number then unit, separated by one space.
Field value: 66.4 mm
